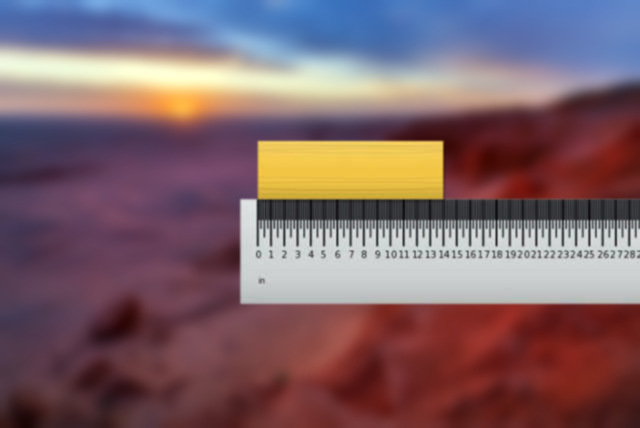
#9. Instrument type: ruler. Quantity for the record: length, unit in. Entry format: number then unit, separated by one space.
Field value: 14 in
